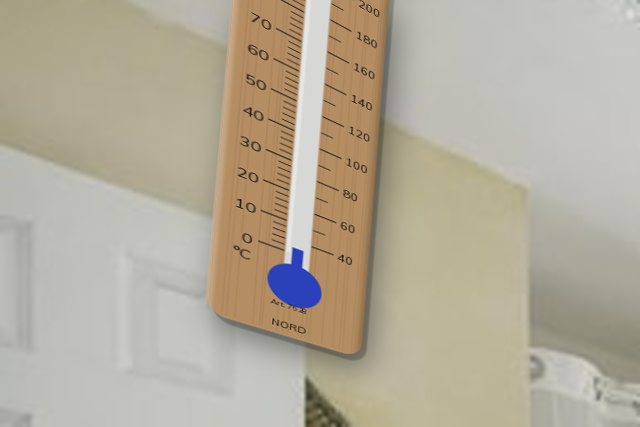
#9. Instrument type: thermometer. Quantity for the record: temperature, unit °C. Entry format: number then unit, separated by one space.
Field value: 2 °C
